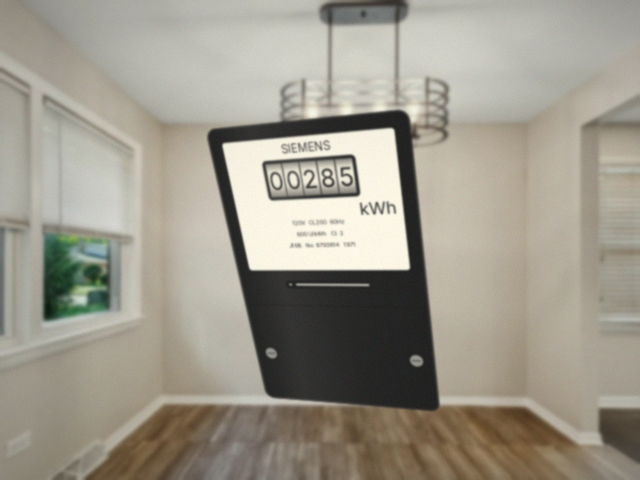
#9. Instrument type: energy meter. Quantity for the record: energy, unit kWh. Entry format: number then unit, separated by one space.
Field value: 285 kWh
